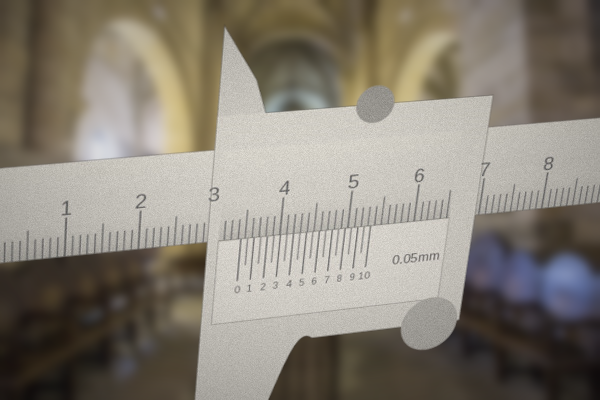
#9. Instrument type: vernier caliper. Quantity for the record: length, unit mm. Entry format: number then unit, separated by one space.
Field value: 34.4 mm
